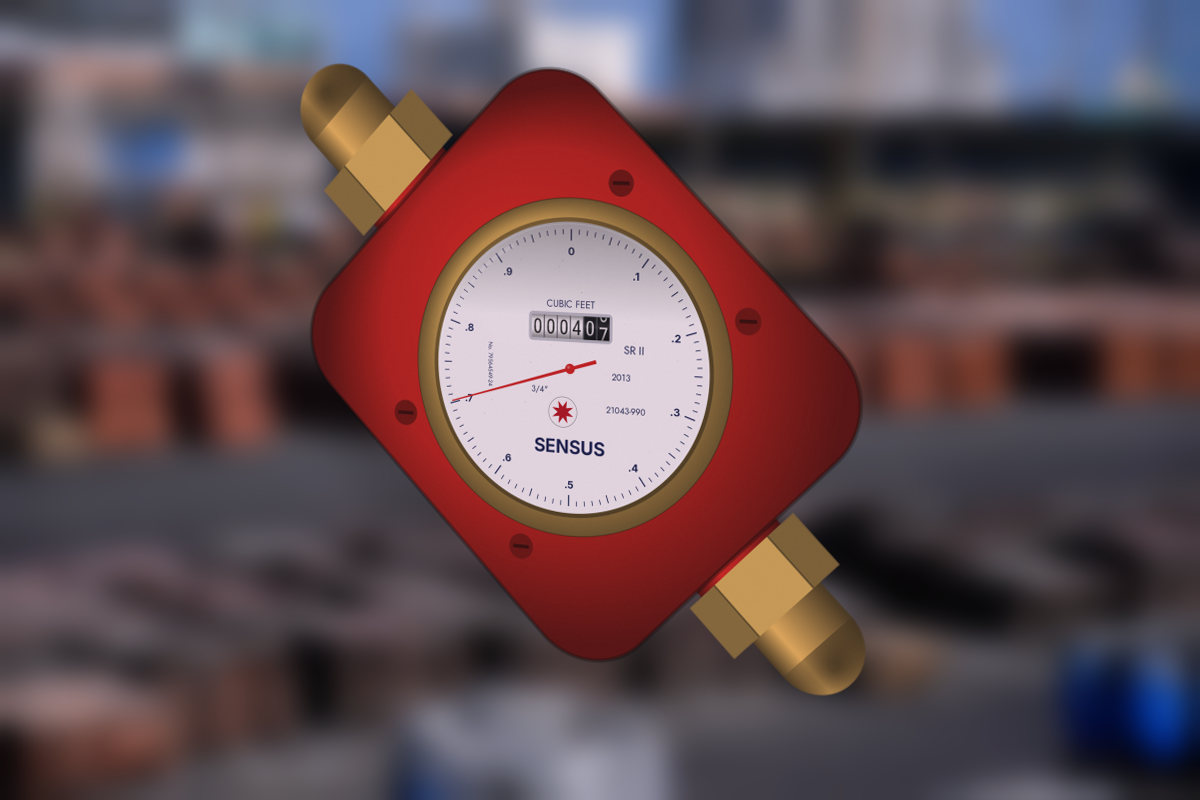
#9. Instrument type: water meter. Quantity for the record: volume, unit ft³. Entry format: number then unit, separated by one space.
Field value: 406.70 ft³
